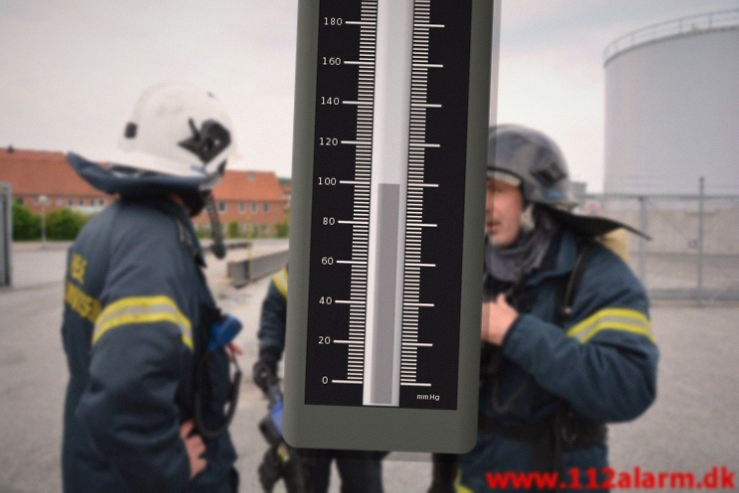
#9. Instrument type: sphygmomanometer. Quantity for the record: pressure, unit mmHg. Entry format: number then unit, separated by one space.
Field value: 100 mmHg
